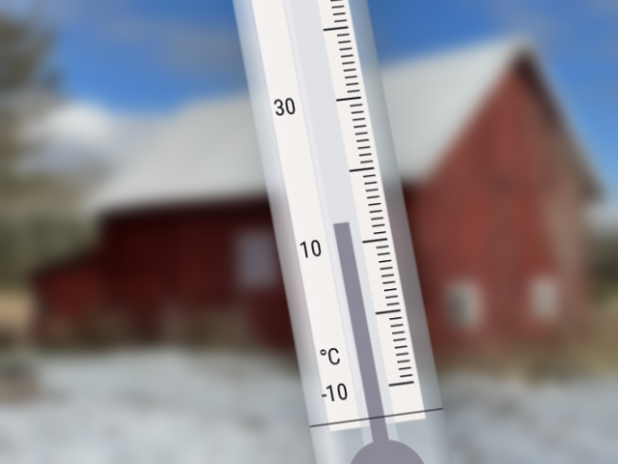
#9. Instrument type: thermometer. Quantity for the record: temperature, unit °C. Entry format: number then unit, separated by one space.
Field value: 13 °C
